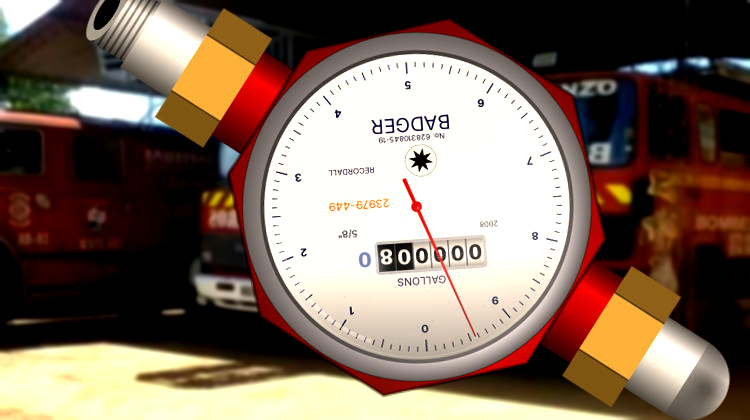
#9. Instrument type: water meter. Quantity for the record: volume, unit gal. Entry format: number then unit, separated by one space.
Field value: 79.4 gal
